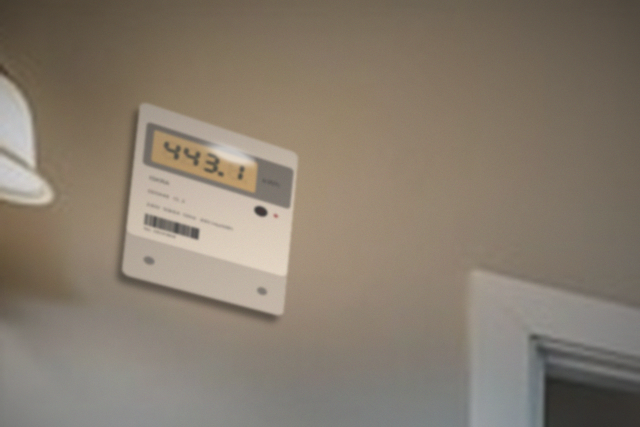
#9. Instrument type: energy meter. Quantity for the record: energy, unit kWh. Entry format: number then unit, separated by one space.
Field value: 443.1 kWh
